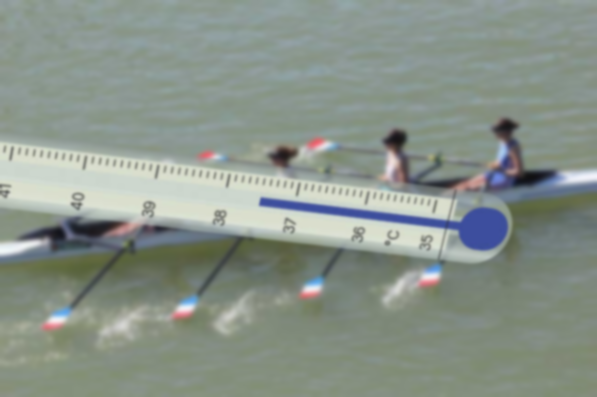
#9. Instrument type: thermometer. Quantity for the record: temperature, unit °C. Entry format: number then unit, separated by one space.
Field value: 37.5 °C
